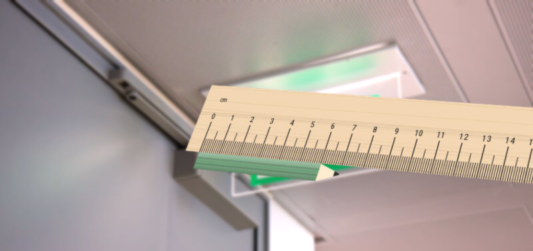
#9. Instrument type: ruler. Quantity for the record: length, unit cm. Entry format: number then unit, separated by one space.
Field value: 7 cm
